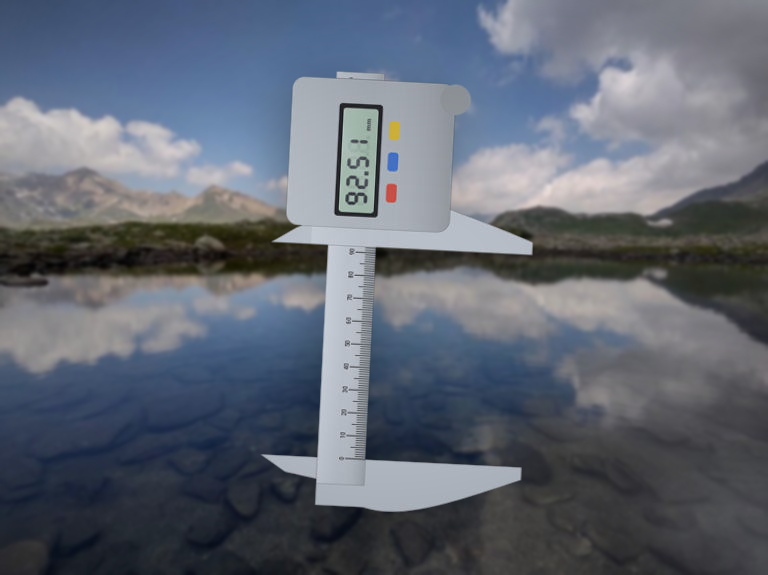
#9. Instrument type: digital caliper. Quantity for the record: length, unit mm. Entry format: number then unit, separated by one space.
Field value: 92.51 mm
